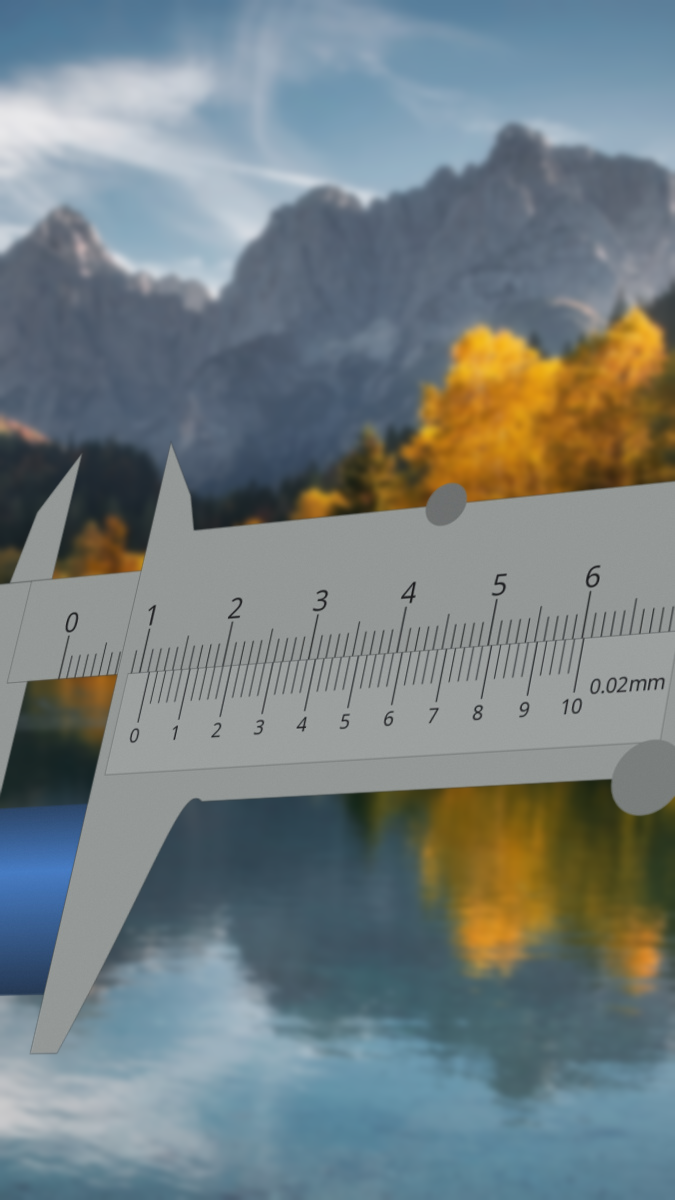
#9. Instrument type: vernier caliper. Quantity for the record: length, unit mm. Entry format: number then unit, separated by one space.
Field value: 11.2 mm
